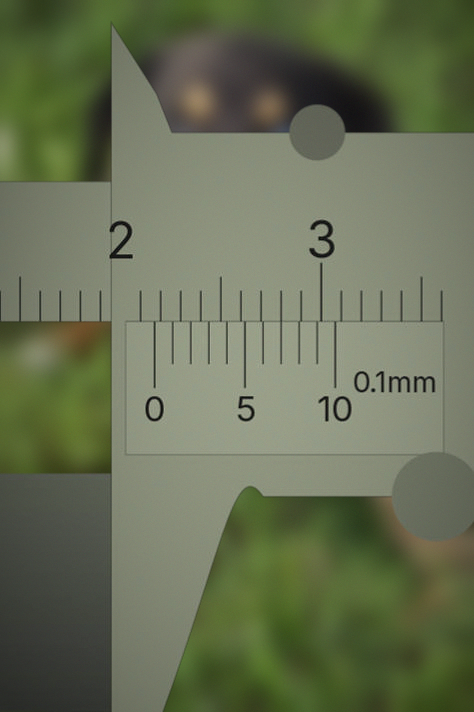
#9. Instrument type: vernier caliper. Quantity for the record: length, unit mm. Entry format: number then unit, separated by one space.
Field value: 21.7 mm
